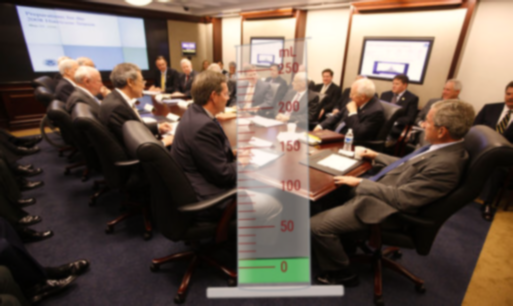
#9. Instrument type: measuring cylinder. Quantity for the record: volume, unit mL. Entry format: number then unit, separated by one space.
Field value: 10 mL
